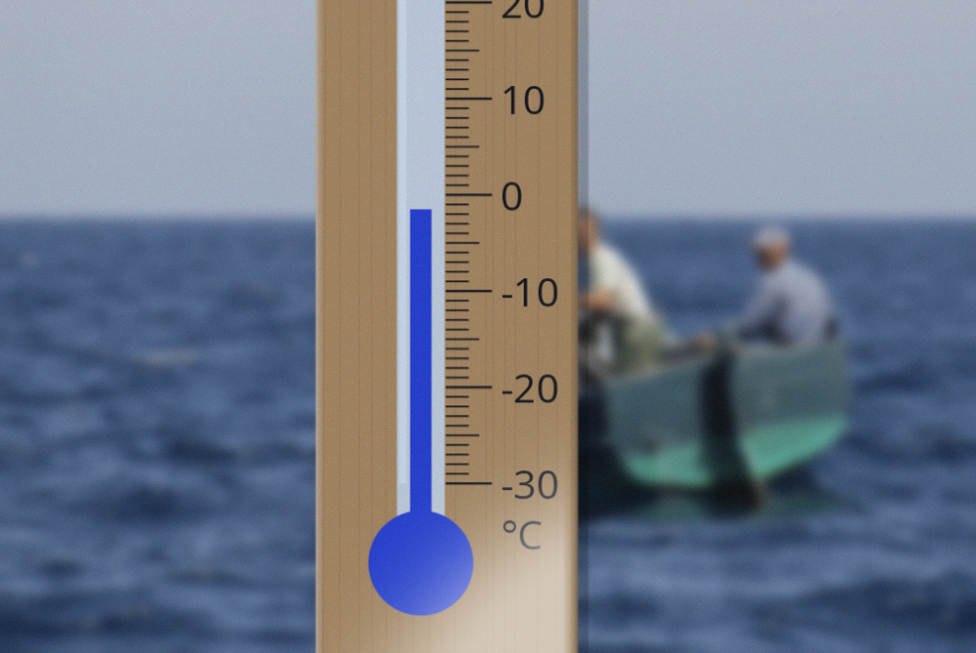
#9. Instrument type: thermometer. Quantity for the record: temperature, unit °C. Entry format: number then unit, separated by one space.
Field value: -1.5 °C
